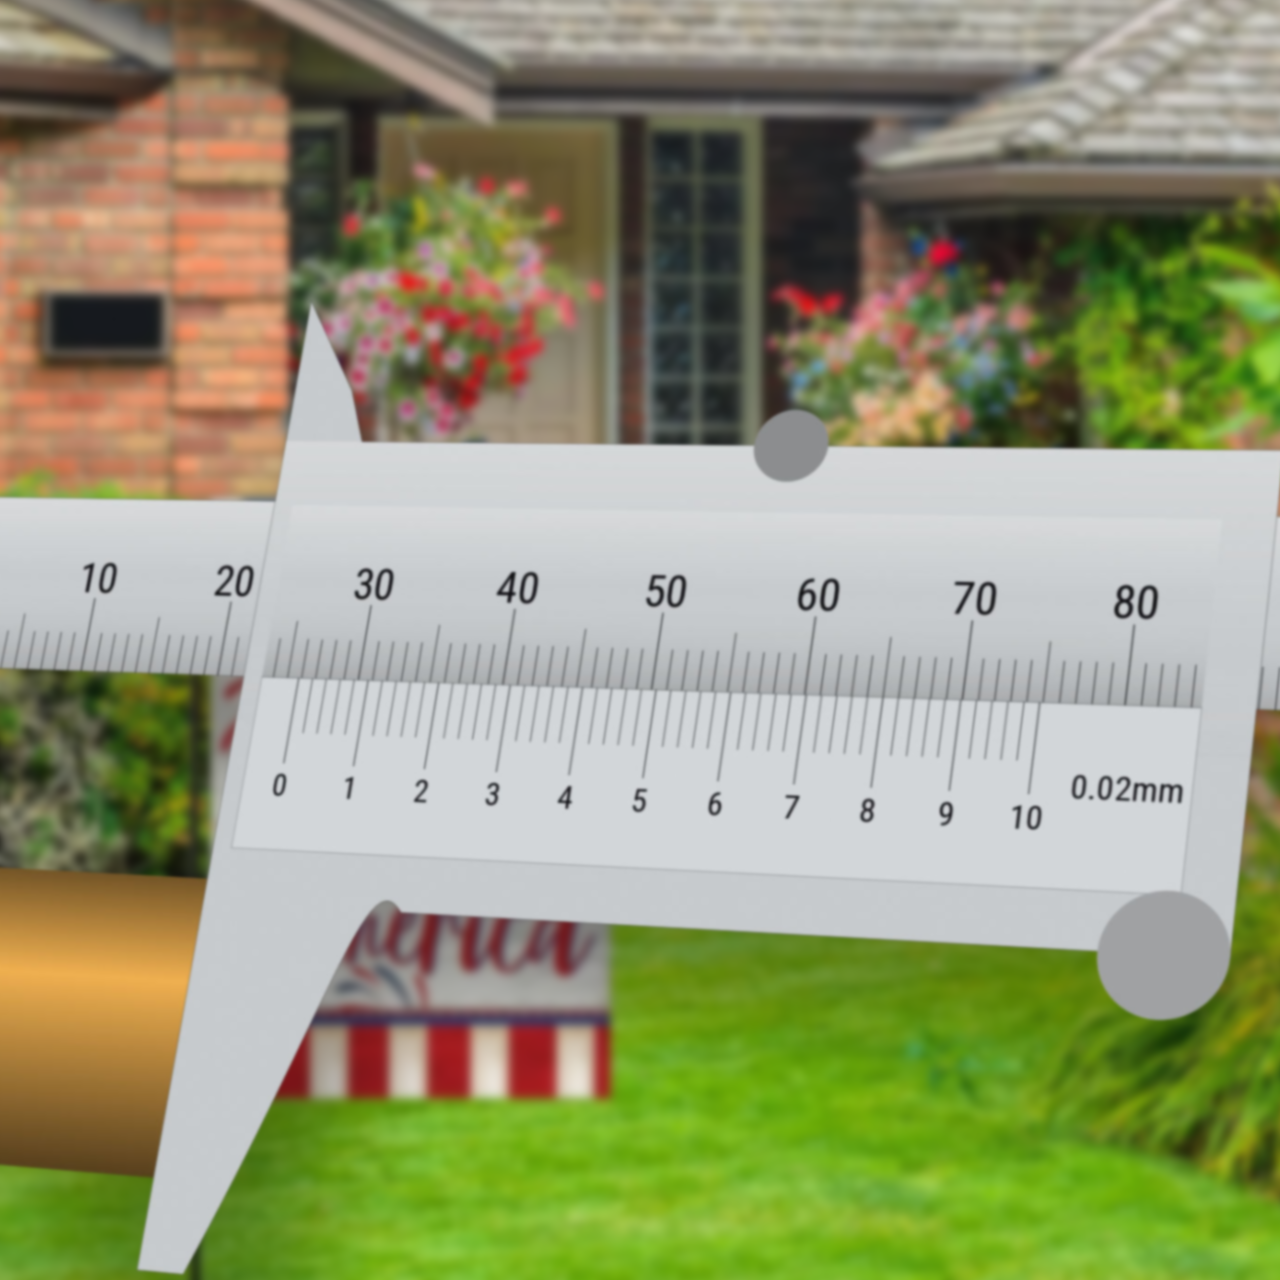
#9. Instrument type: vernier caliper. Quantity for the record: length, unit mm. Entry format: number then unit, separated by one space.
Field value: 25.8 mm
